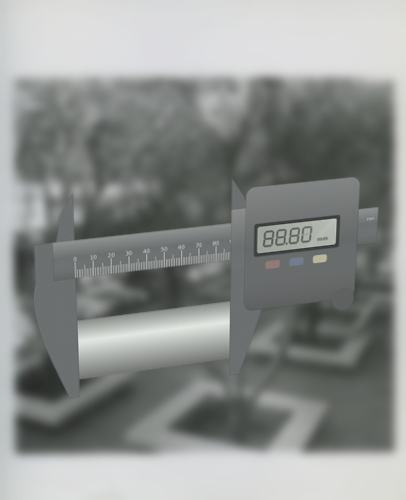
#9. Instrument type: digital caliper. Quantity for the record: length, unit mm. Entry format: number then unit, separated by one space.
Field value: 88.80 mm
